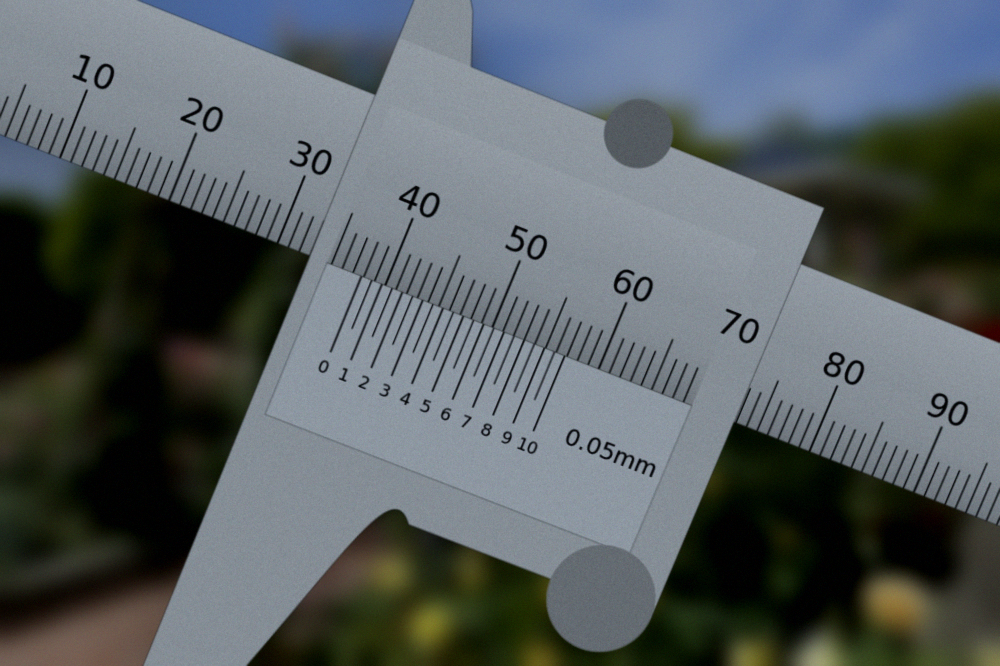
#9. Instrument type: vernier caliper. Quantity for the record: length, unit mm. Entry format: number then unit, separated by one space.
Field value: 37.8 mm
